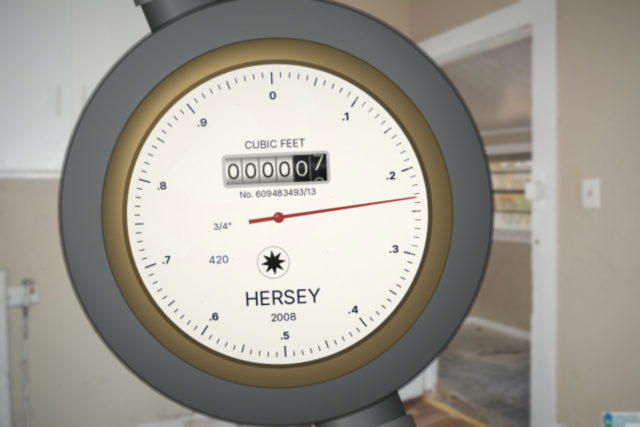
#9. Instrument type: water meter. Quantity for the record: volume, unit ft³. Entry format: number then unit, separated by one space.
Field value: 7.23 ft³
